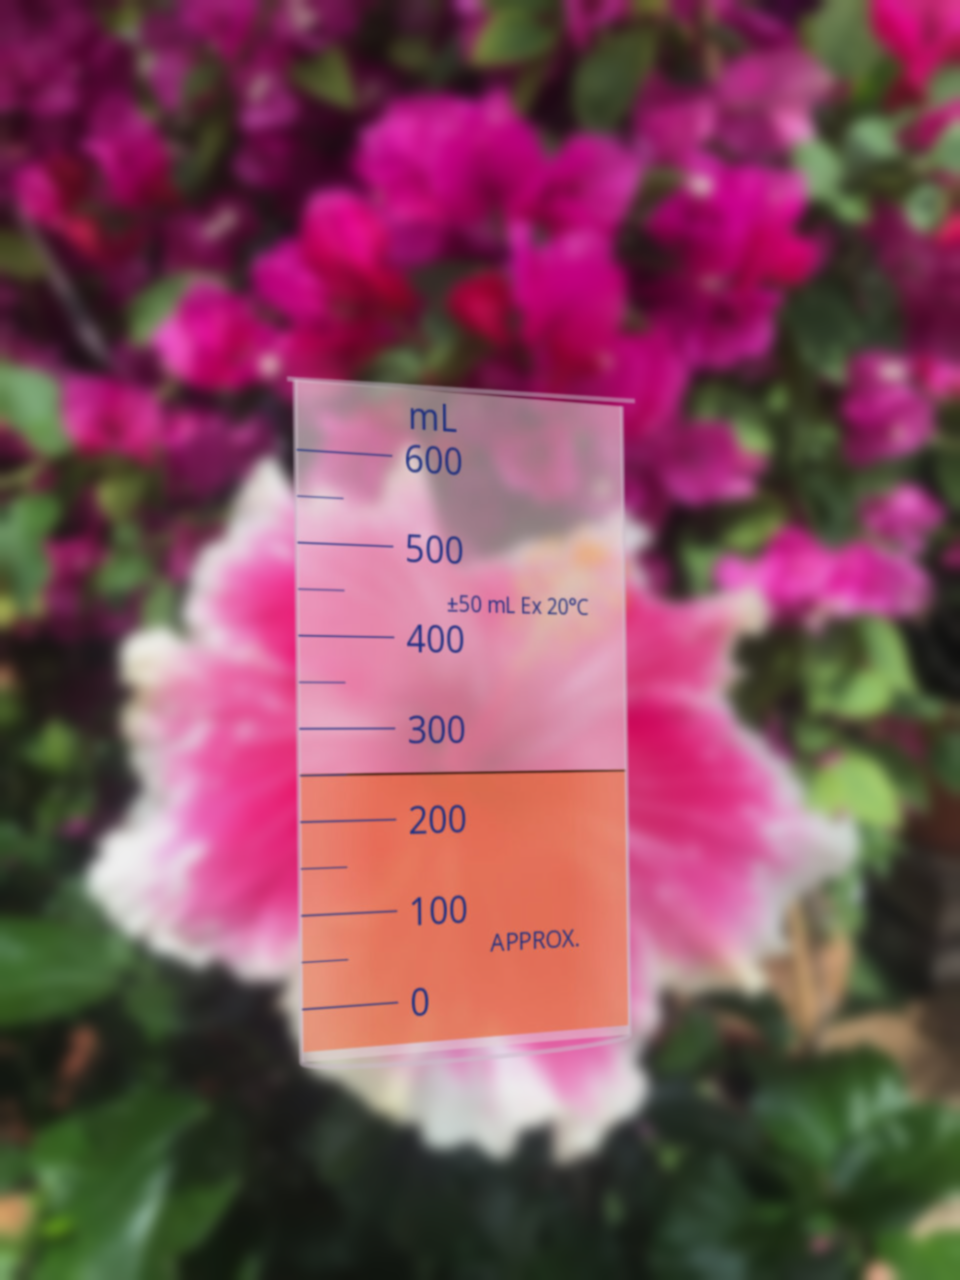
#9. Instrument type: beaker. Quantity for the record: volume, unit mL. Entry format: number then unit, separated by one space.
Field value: 250 mL
